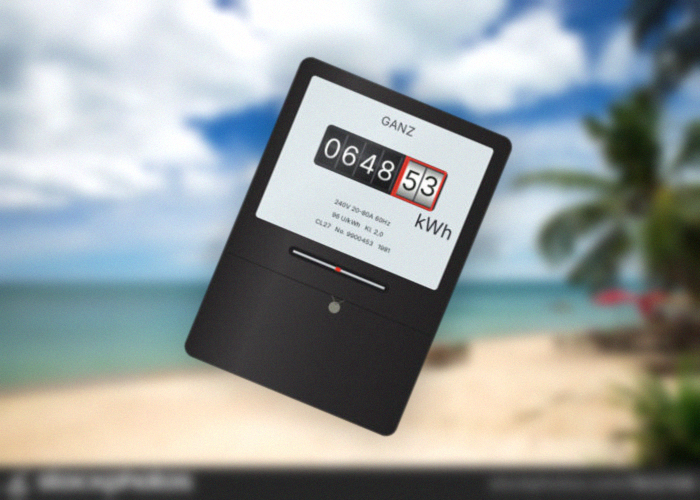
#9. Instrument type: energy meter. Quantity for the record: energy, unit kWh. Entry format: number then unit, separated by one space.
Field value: 648.53 kWh
